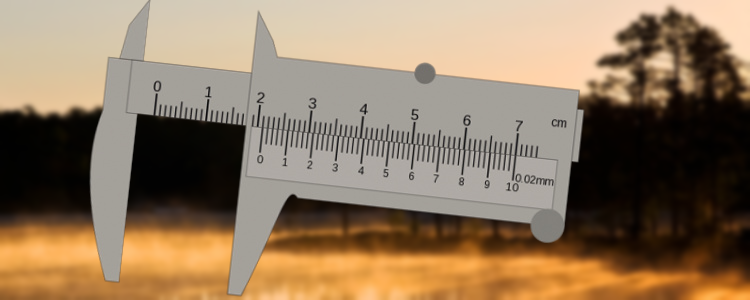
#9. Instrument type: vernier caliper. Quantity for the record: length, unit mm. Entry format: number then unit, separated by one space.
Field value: 21.0 mm
